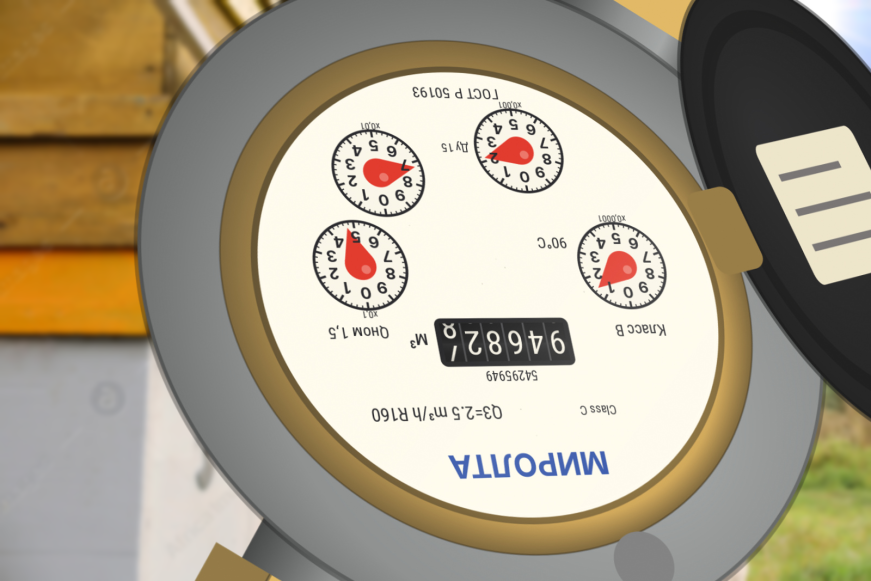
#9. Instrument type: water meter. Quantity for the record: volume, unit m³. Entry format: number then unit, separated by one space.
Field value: 946827.4721 m³
